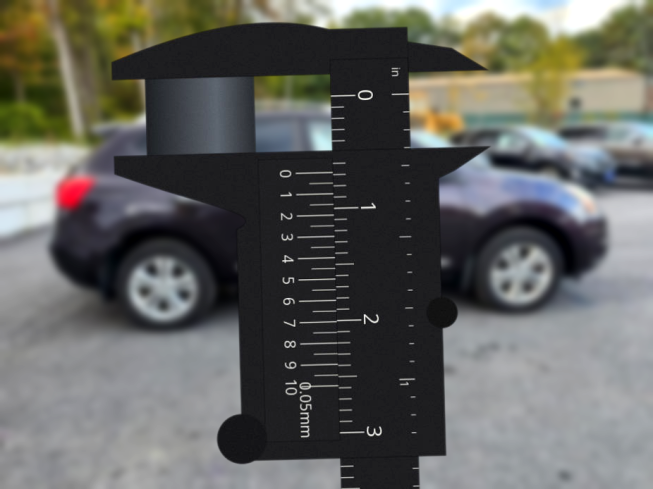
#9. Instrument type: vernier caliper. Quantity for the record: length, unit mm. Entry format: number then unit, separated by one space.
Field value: 6.8 mm
